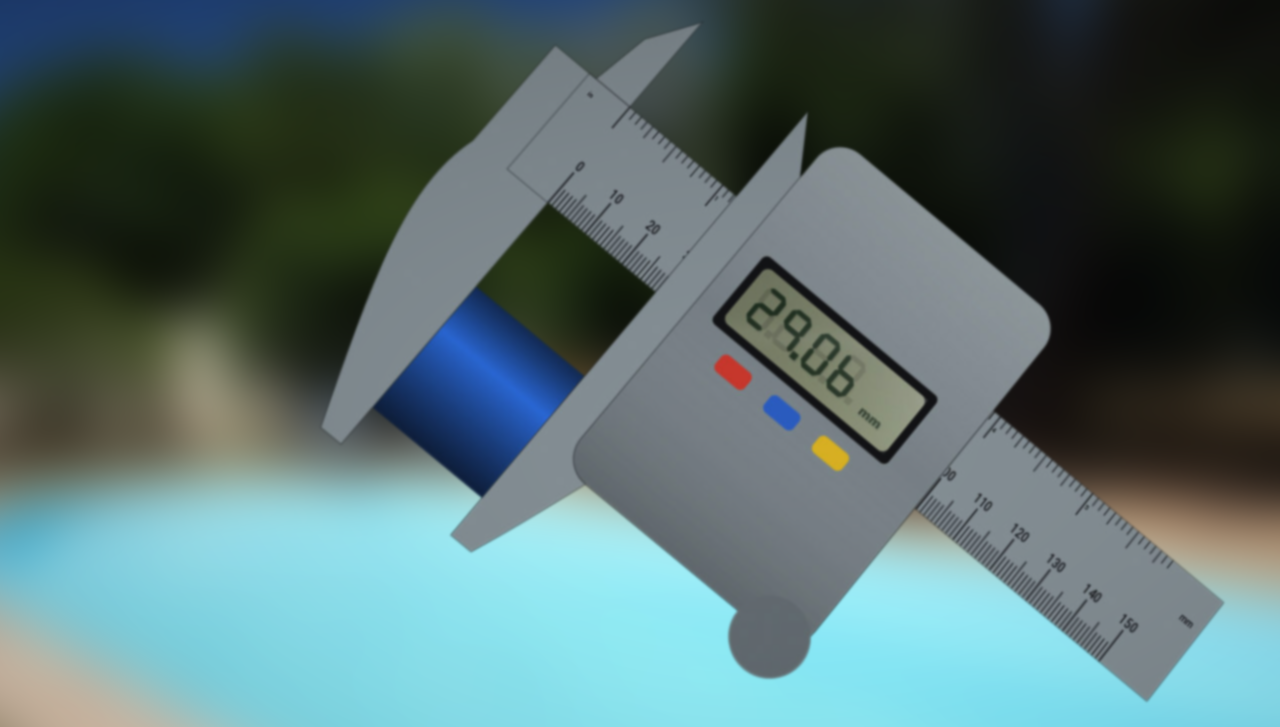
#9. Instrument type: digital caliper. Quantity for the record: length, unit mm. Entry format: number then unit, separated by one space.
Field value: 29.06 mm
